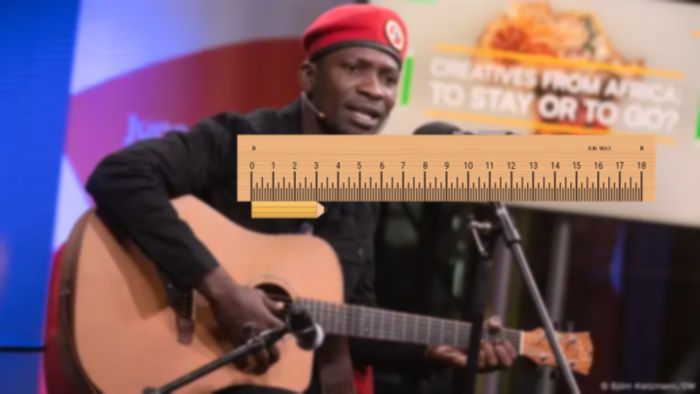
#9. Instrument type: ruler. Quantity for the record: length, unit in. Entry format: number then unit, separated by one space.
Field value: 3.5 in
